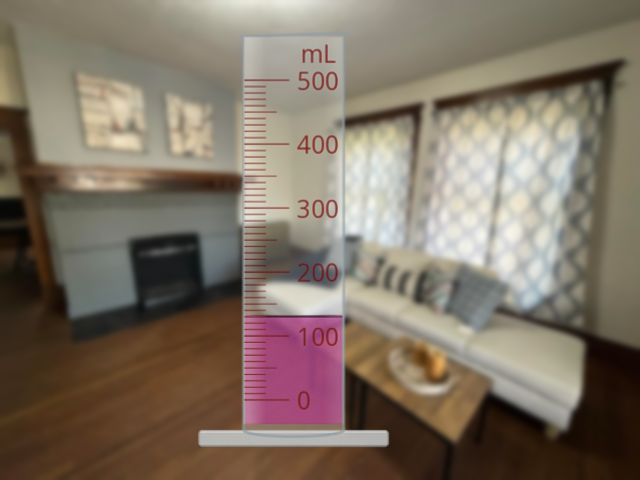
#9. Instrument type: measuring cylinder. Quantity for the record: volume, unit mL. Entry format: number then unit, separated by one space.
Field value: 130 mL
